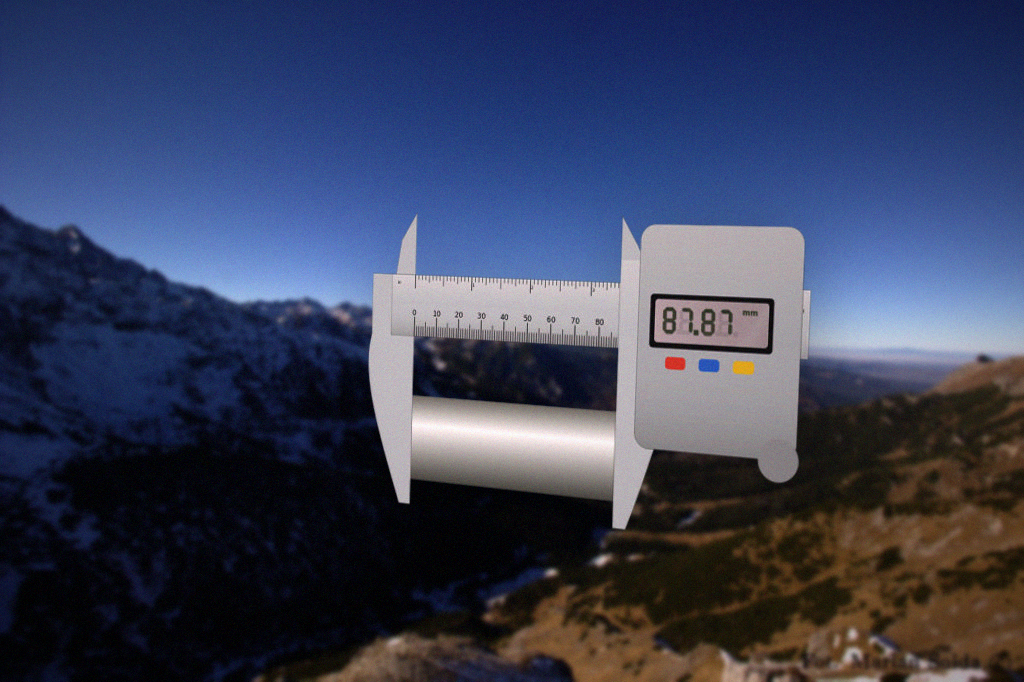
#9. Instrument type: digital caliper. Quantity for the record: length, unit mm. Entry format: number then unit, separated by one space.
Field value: 87.87 mm
